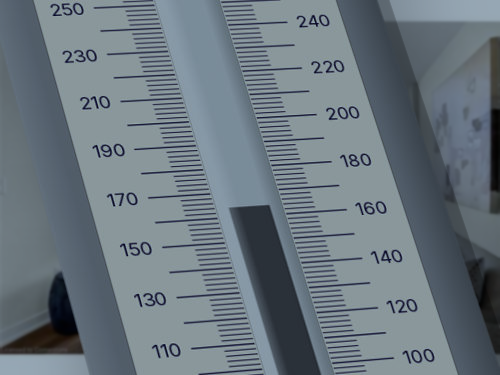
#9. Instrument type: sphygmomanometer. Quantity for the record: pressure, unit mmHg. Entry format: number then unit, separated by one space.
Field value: 164 mmHg
